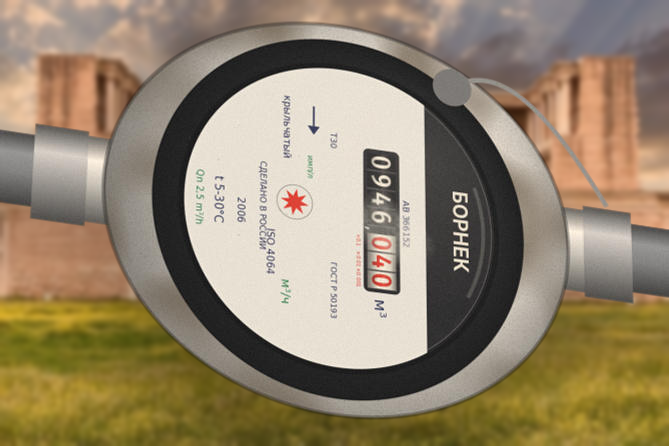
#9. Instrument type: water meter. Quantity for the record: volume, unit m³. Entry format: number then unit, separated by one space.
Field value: 946.040 m³
